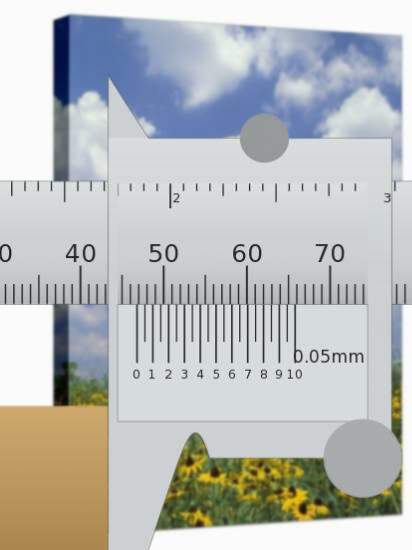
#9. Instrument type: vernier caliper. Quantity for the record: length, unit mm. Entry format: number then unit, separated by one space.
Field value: 46.8 mm
